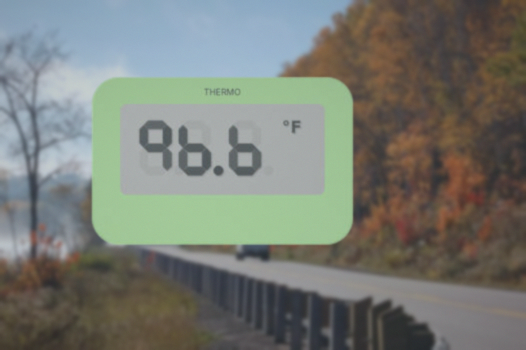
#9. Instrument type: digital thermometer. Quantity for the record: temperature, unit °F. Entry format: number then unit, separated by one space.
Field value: 96.6 °F
